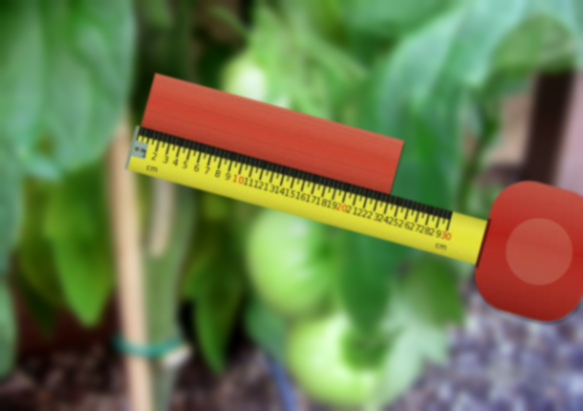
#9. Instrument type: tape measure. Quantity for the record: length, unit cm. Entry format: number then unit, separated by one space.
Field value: 24 cm
